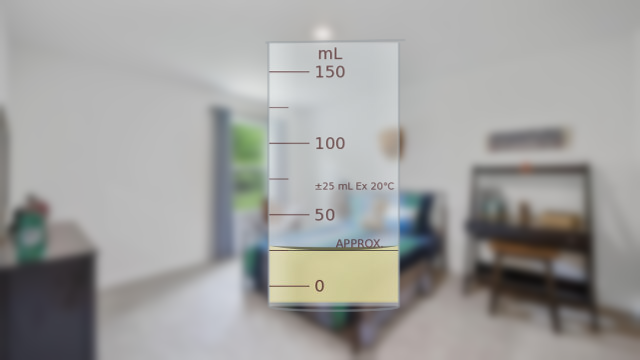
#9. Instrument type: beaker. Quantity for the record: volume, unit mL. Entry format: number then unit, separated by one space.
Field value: 25 mL
